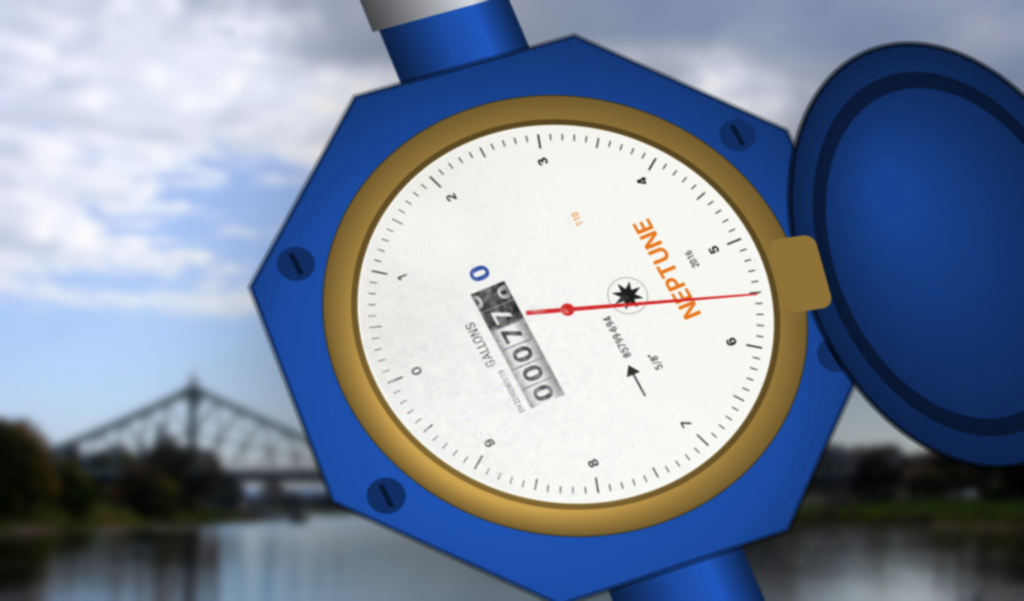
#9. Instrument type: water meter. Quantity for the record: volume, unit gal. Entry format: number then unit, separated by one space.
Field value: 7785.5 gal
